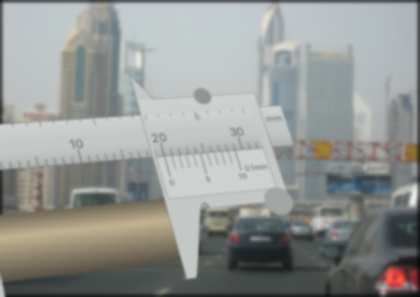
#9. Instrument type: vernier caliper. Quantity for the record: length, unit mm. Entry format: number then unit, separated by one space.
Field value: 20.0 mm
